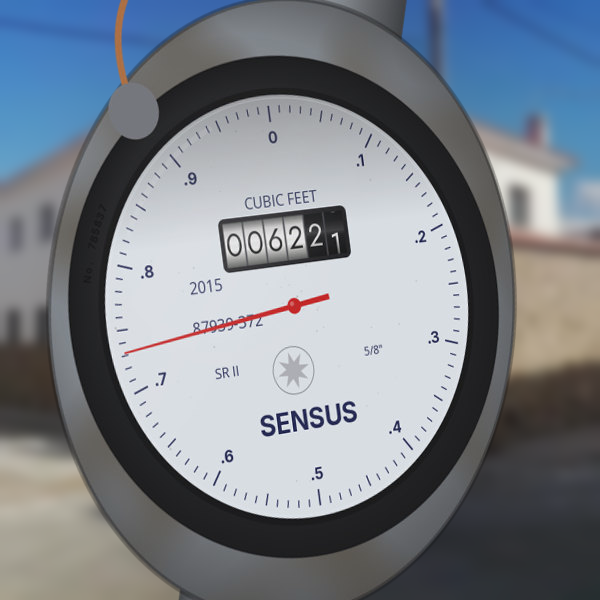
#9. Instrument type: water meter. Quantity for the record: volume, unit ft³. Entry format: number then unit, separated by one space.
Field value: 6220.73 ft³
